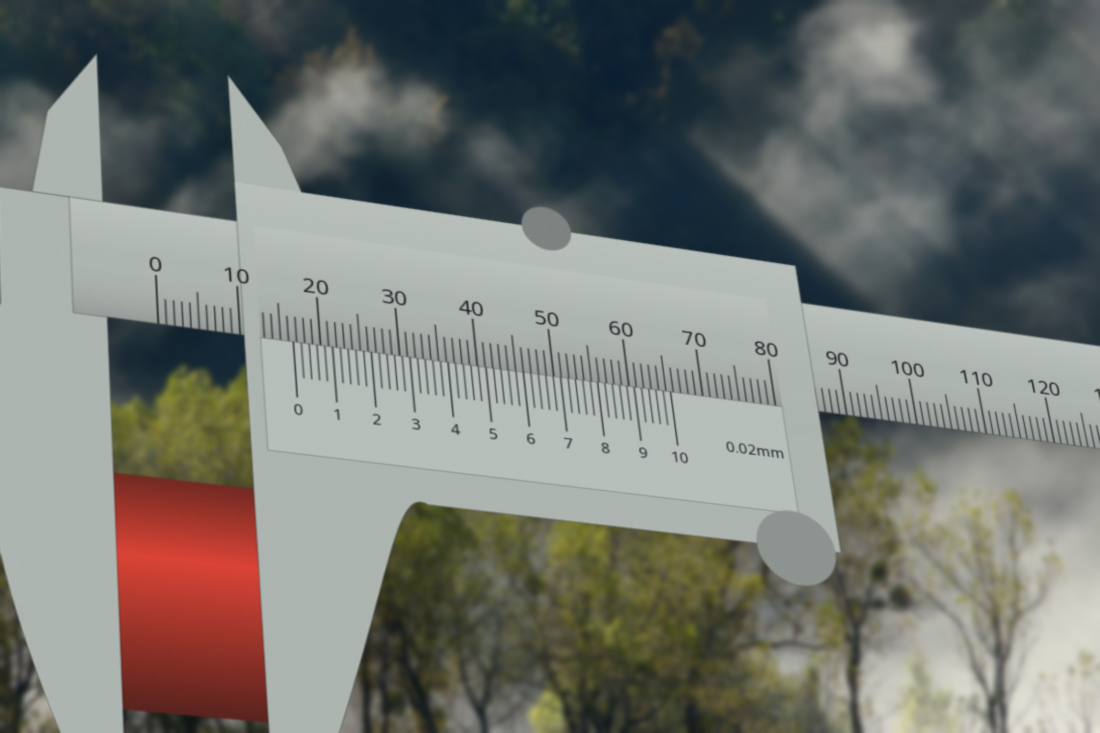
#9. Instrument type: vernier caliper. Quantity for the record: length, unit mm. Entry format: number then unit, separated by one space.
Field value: 16.6 mm
